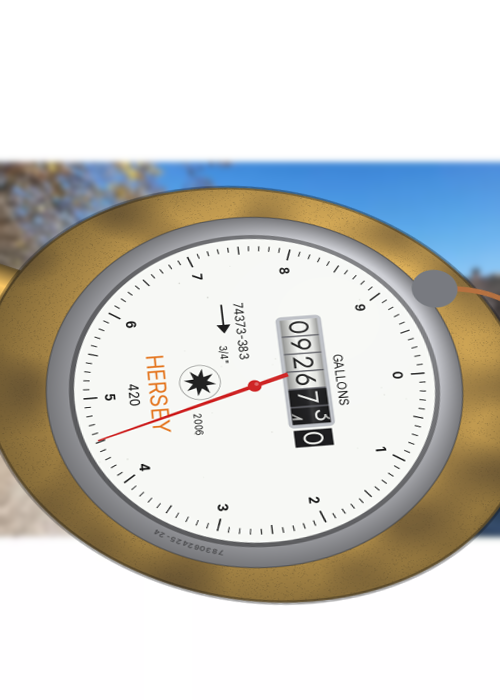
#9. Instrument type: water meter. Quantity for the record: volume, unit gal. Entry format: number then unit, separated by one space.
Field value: 926734.5 gal
